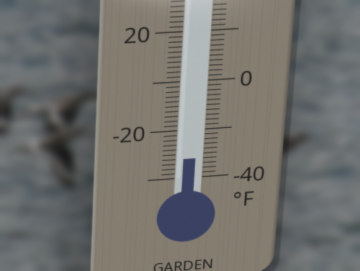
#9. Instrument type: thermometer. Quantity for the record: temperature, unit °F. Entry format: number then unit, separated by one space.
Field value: -32 °F
